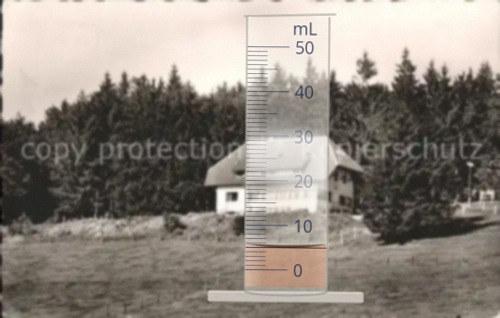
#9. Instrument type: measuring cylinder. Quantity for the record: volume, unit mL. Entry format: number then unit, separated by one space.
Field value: 5 mL
